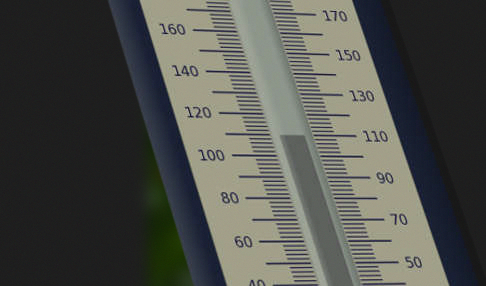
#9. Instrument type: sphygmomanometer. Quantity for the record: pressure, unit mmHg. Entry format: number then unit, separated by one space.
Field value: 110 mmHg
